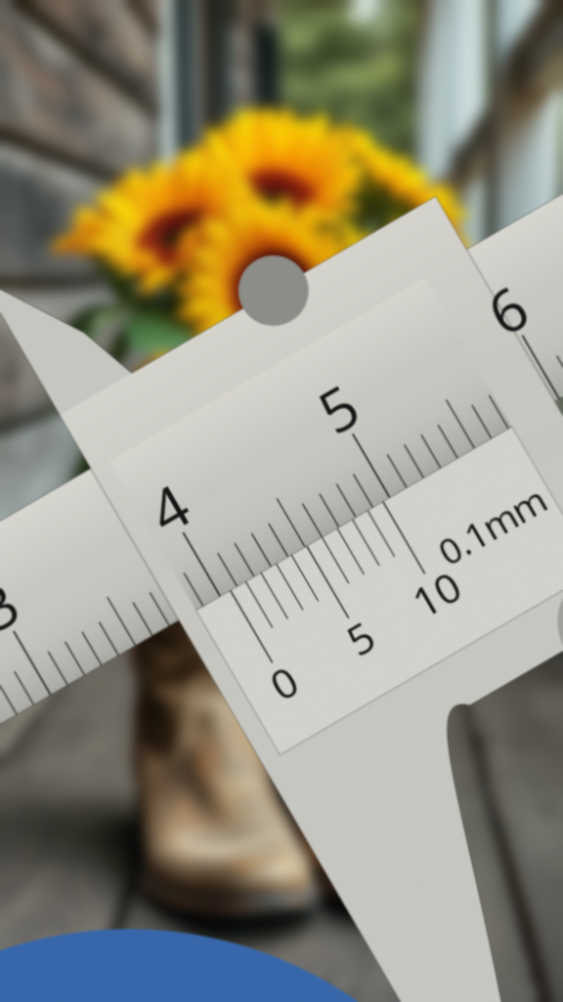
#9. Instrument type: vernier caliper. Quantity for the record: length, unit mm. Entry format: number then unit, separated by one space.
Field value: 40.6 mm
